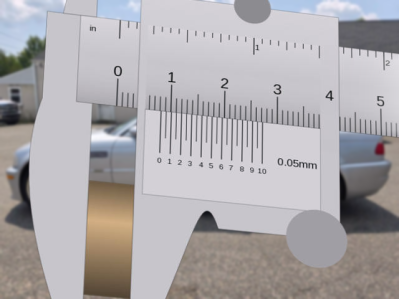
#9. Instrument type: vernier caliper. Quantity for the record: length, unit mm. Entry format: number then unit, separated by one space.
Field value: 8.2 mm
